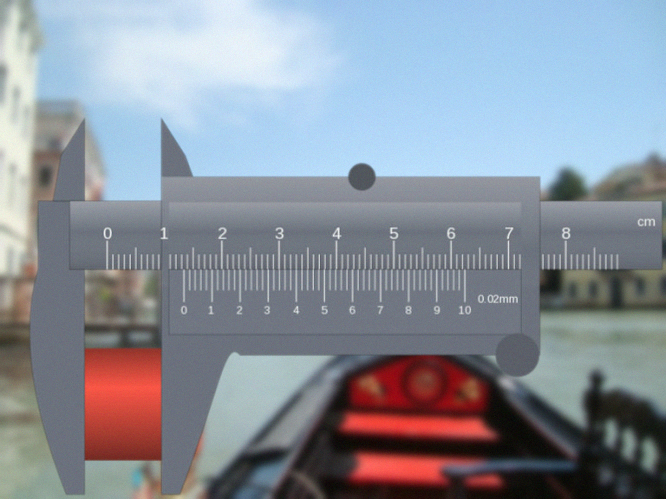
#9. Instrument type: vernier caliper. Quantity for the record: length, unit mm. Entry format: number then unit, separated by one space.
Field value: 13.4 mm
